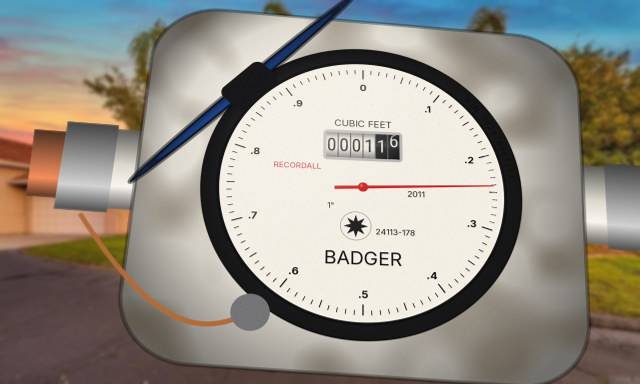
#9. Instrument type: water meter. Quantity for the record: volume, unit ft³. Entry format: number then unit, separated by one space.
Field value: 116.24 ft³
